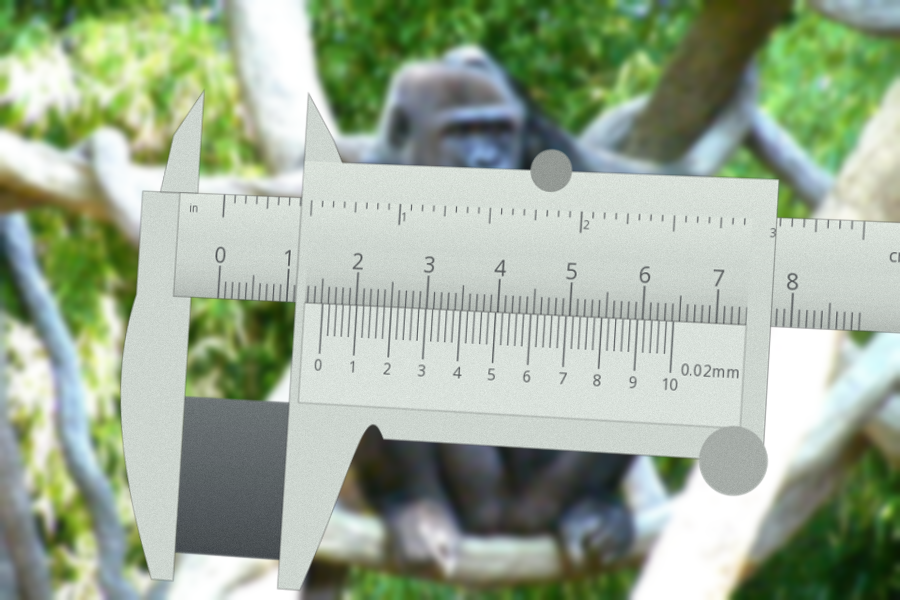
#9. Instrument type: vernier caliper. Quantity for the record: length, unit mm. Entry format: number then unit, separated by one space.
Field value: 15.2 mm
